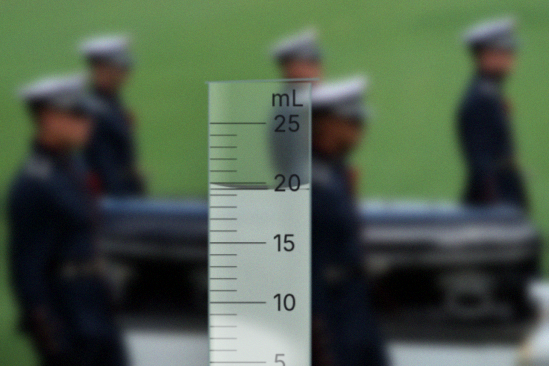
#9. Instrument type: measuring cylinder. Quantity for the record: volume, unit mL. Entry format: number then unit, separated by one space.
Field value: 19.5 mL
